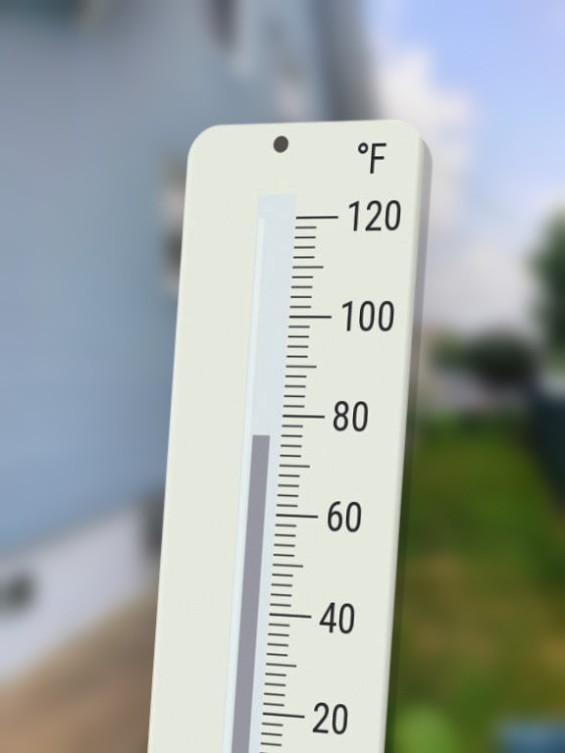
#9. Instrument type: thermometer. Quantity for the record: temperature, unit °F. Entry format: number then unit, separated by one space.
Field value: 76 °F
